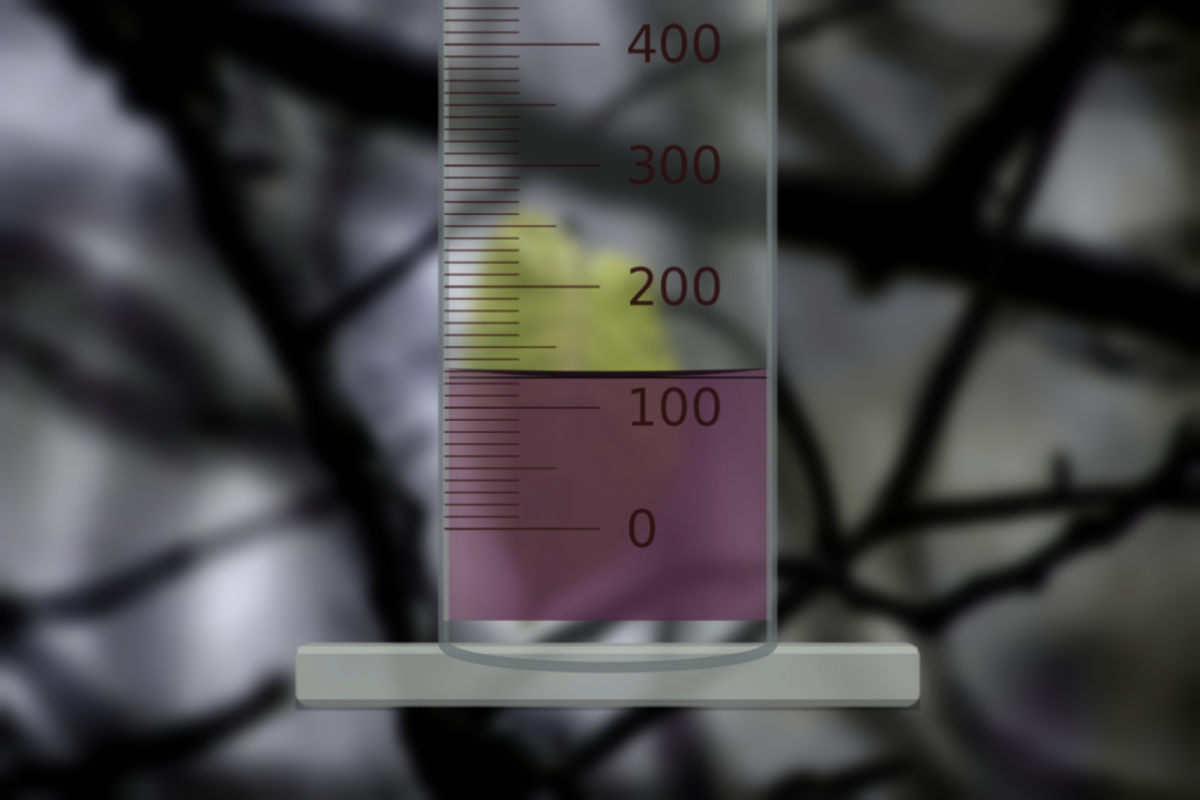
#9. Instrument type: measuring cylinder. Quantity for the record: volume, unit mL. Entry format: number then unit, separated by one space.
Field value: 125 mL
